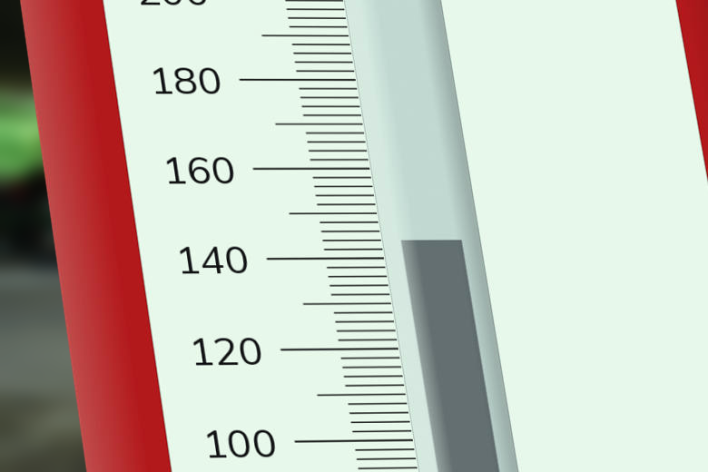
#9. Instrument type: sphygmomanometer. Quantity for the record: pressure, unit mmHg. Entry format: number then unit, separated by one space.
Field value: 144 mmHg
